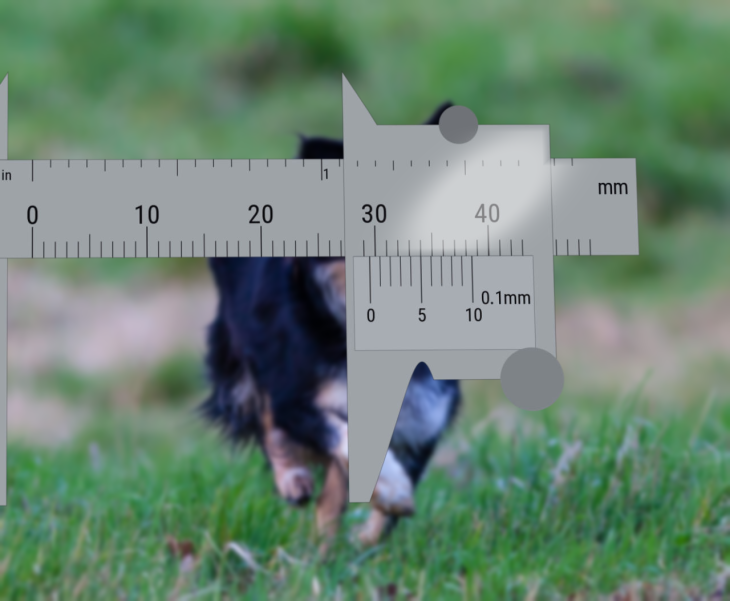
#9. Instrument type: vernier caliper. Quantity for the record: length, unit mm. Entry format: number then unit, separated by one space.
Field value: 29.5 mm
